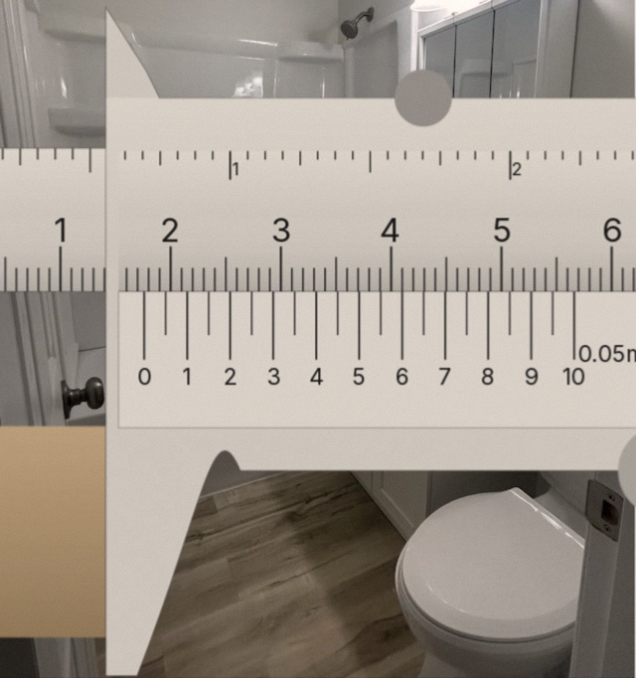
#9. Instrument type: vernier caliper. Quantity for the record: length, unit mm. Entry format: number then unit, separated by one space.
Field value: 17.6 mm
